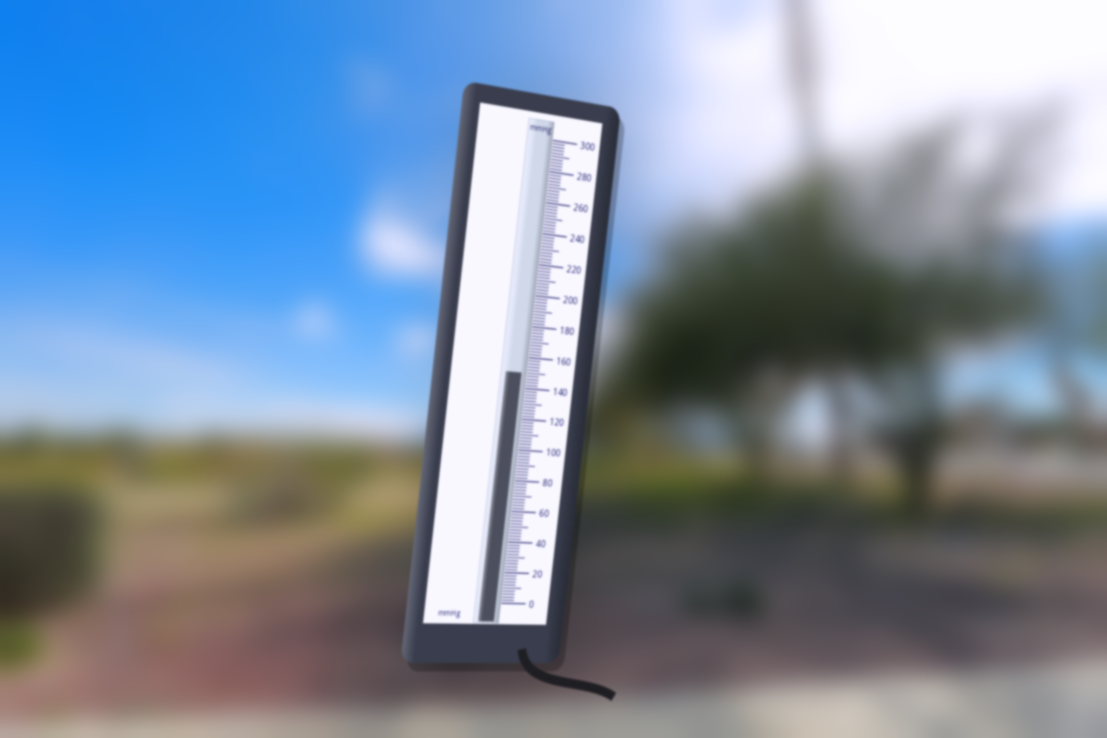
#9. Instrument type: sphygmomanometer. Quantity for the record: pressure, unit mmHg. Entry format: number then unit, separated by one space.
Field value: 150 mmHg
